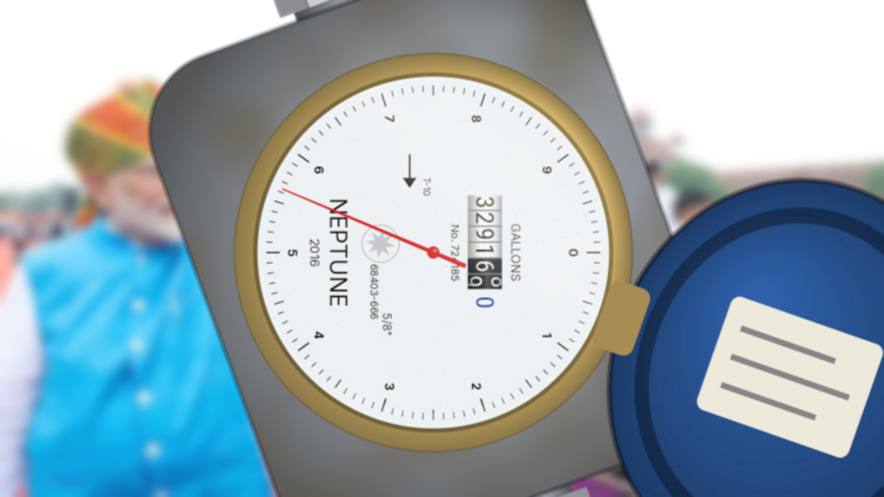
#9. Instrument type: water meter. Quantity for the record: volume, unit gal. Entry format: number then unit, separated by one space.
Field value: 3291685.6 gal
